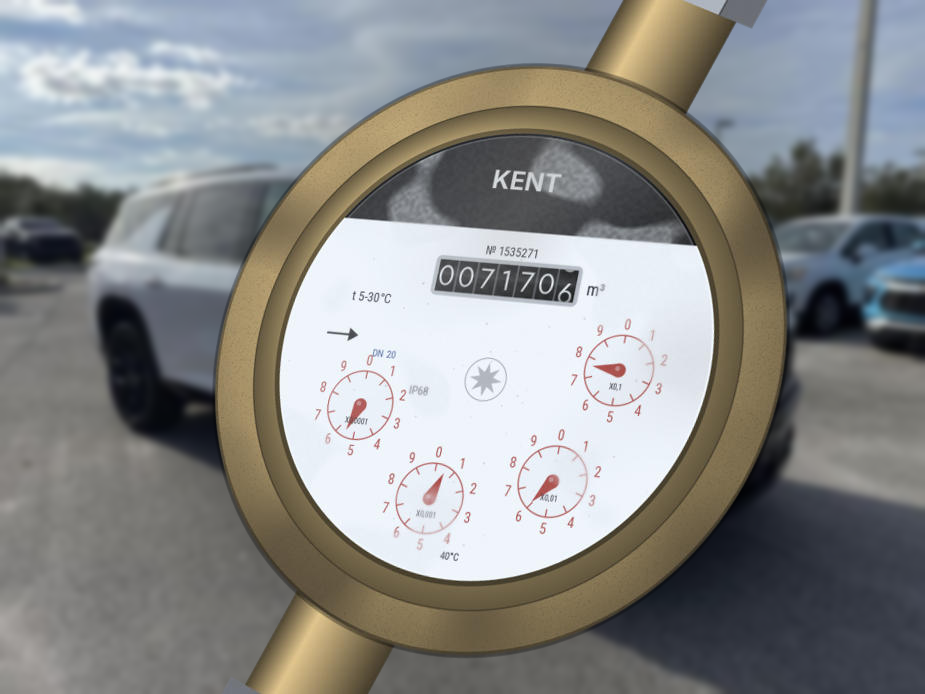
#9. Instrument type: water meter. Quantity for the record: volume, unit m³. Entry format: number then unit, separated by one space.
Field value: 71705.7605 m³
